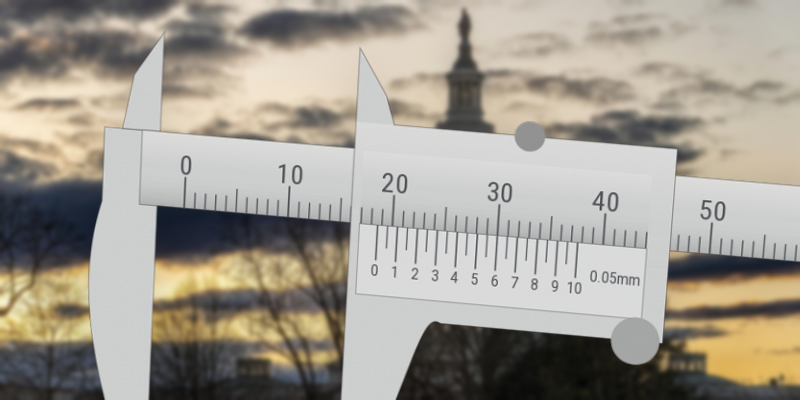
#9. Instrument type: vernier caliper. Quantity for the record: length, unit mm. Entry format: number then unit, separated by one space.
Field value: 18.6 mm
